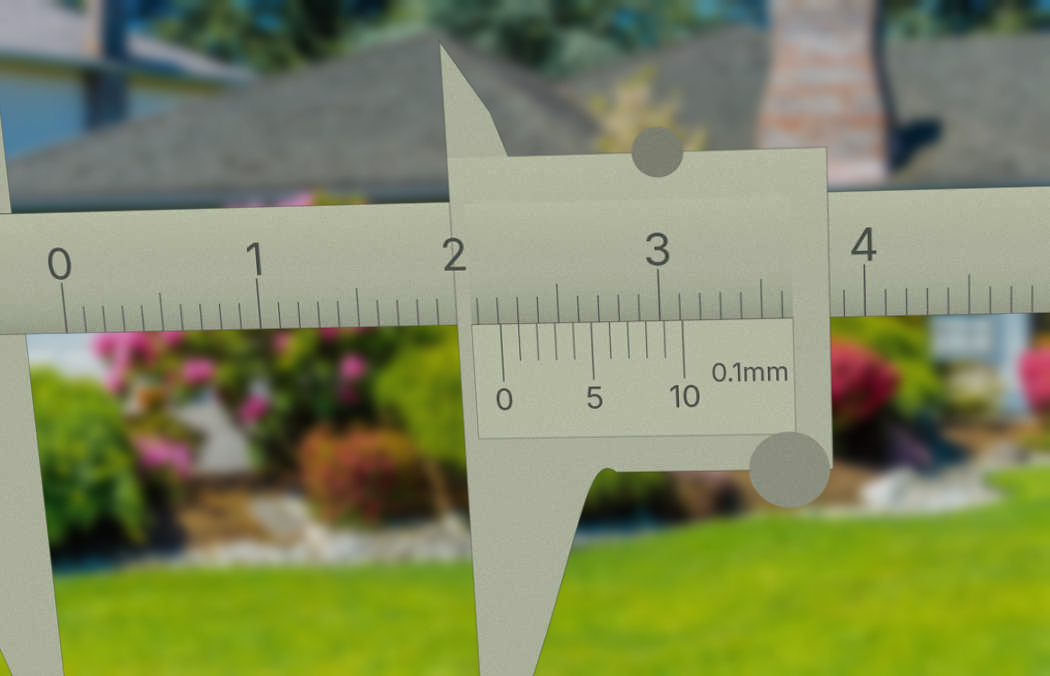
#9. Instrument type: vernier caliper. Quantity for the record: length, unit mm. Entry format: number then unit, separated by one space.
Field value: 22.1 mm
